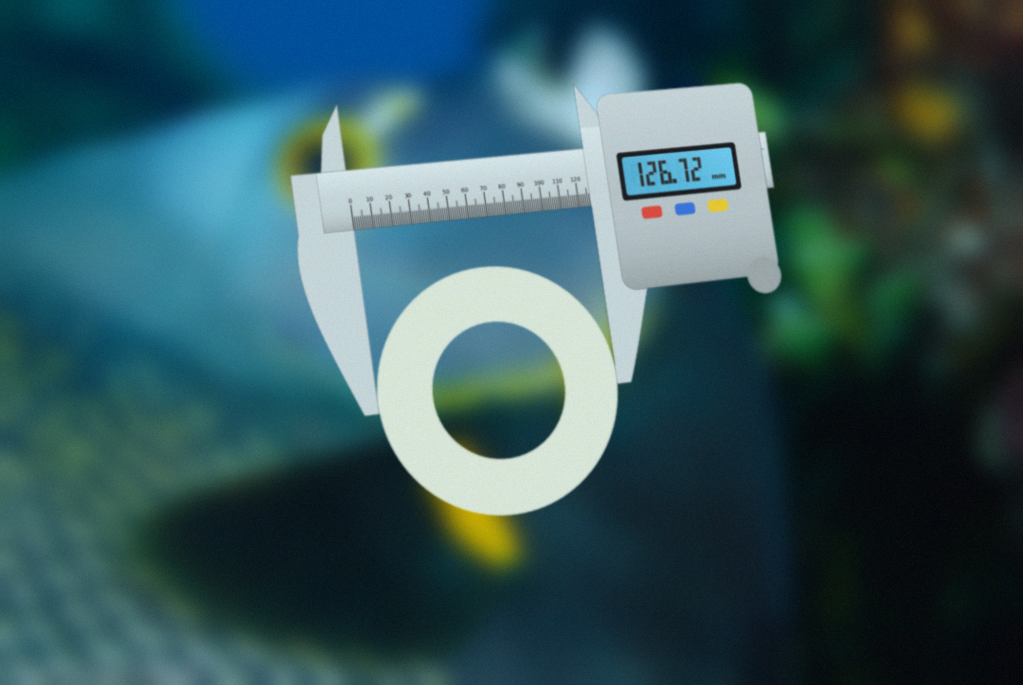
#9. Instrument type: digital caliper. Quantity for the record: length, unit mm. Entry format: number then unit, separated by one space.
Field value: 126.72 mm
